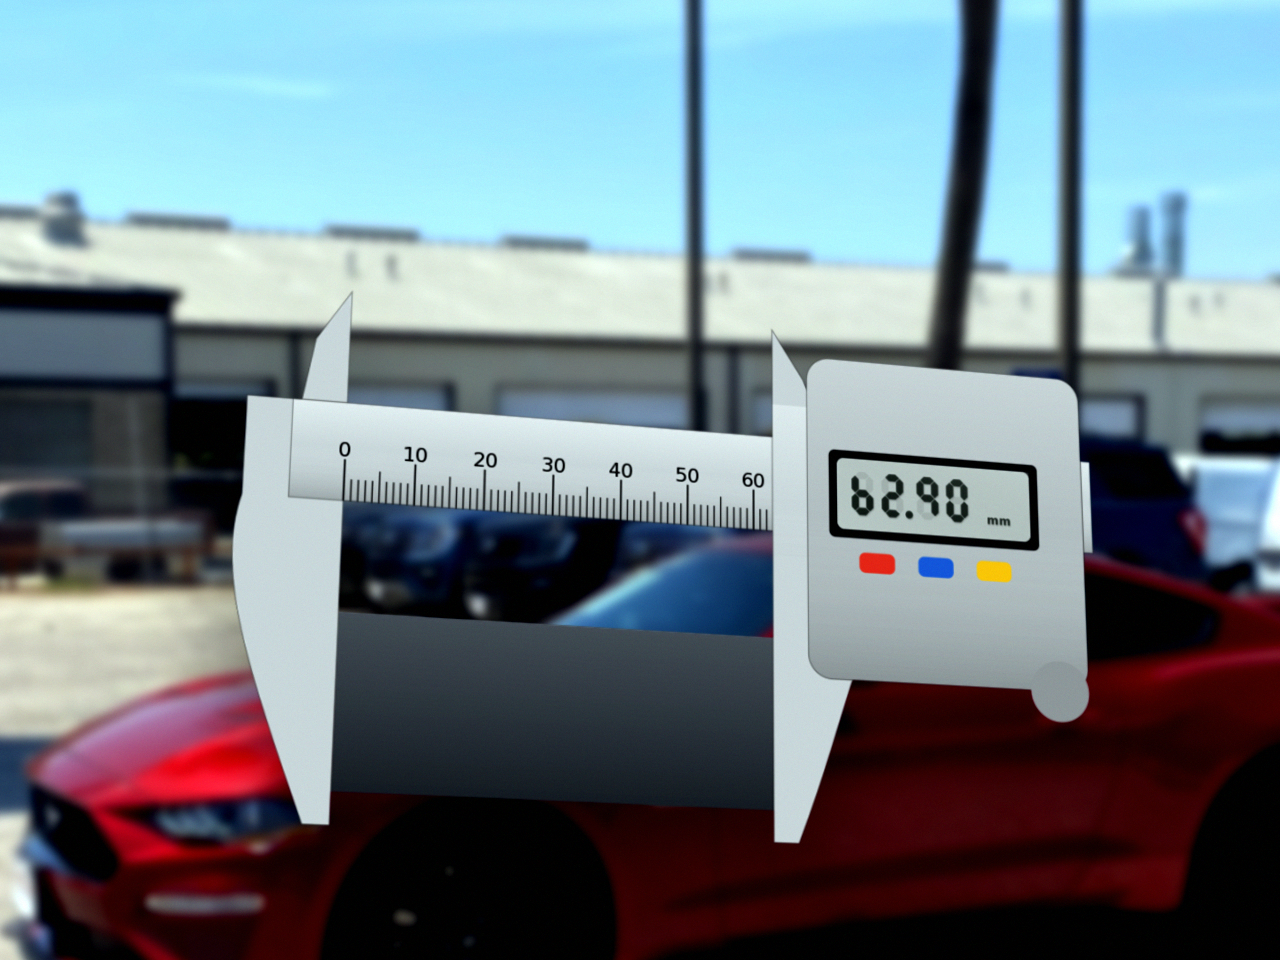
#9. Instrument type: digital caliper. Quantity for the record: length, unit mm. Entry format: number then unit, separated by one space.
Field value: 62.90 mm
